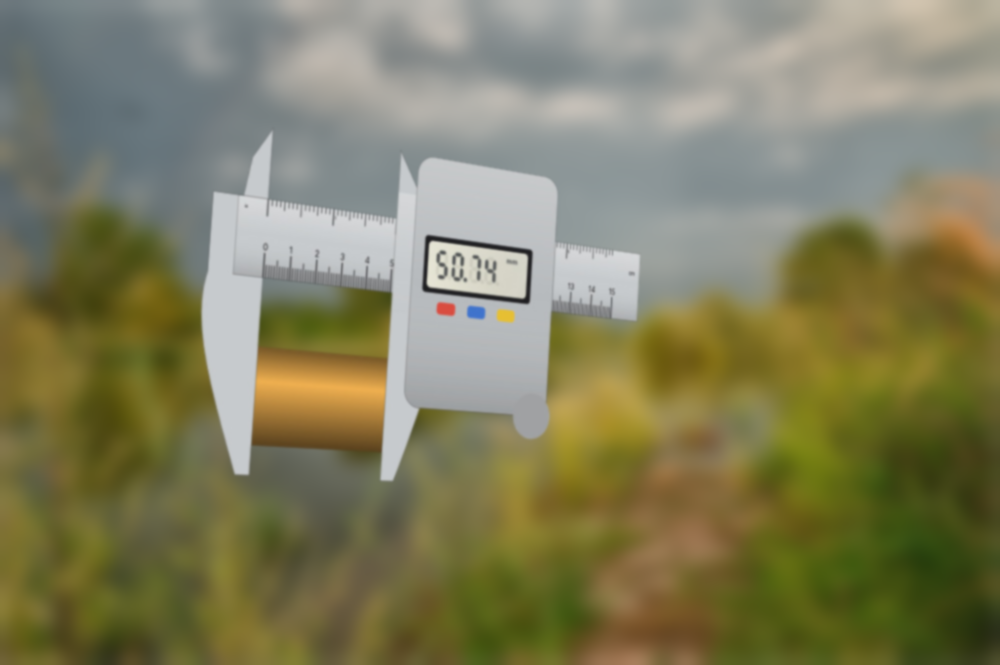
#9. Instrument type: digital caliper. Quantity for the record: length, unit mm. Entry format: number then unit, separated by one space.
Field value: 50.74 mm
